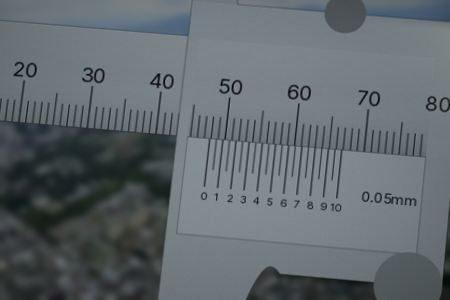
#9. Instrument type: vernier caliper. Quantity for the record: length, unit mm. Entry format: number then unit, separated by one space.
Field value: 47.8 mm
